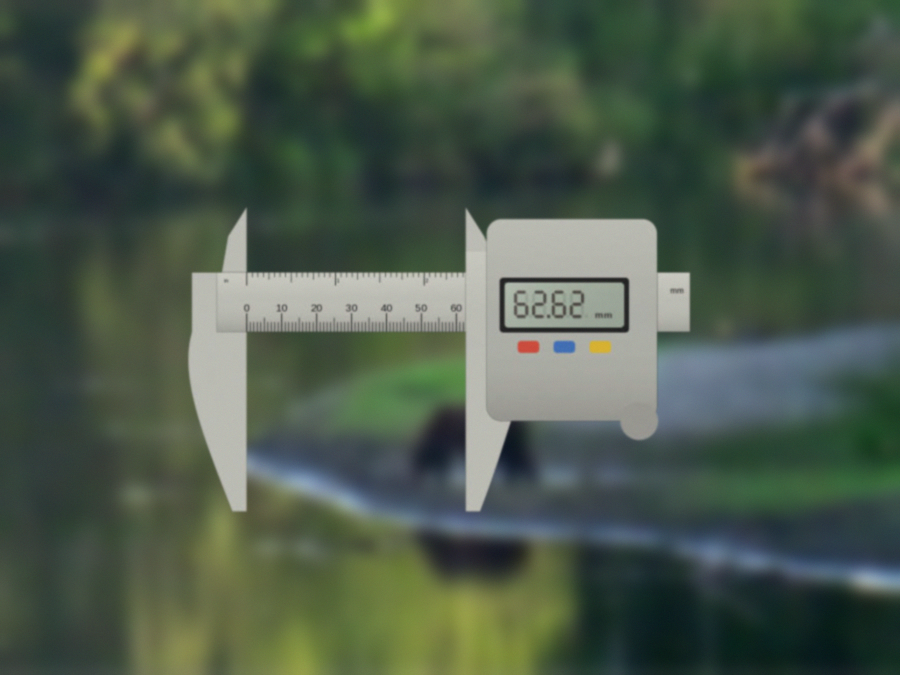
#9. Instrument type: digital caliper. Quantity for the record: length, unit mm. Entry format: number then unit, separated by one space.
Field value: 62.62 mm
